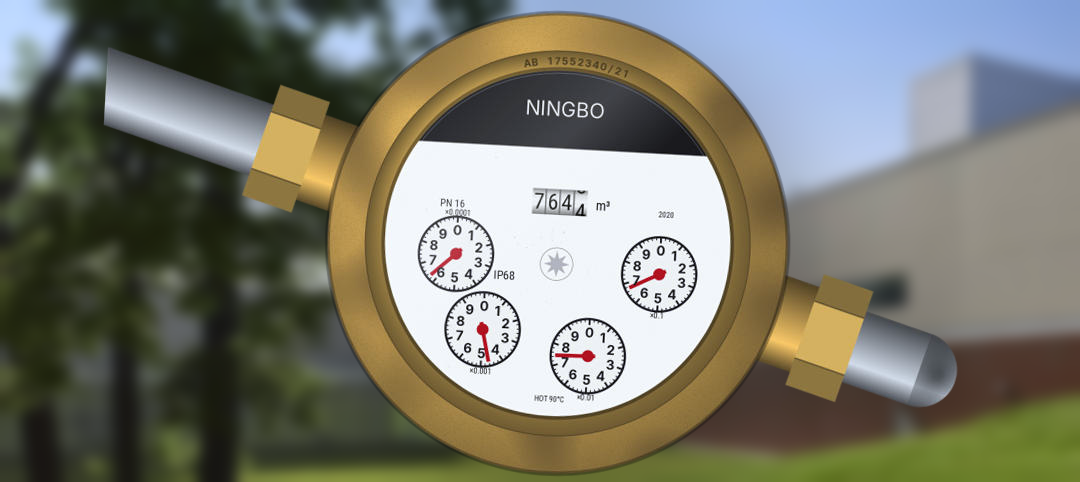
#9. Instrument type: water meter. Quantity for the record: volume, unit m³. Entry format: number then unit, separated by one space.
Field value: 7643.6746 m³
